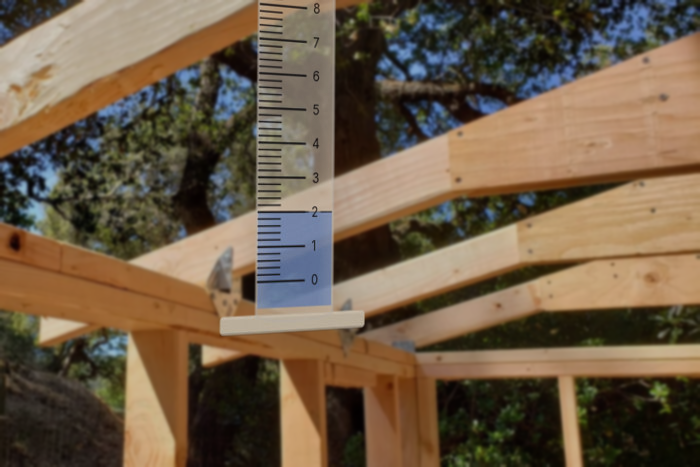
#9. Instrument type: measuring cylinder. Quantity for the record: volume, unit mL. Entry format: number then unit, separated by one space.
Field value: 2 mL
